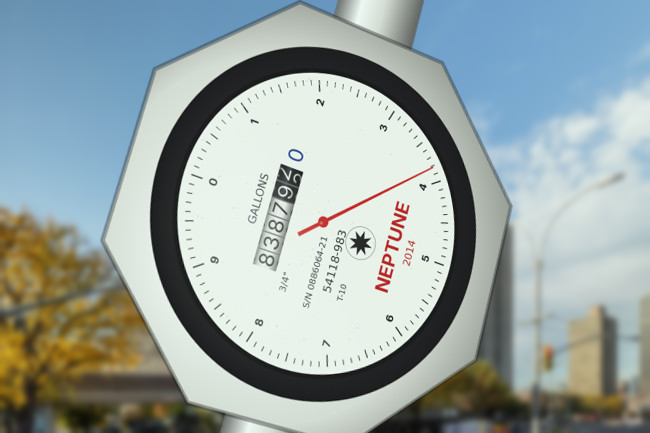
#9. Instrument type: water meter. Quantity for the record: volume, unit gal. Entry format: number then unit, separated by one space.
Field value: 8387923.8 gal
